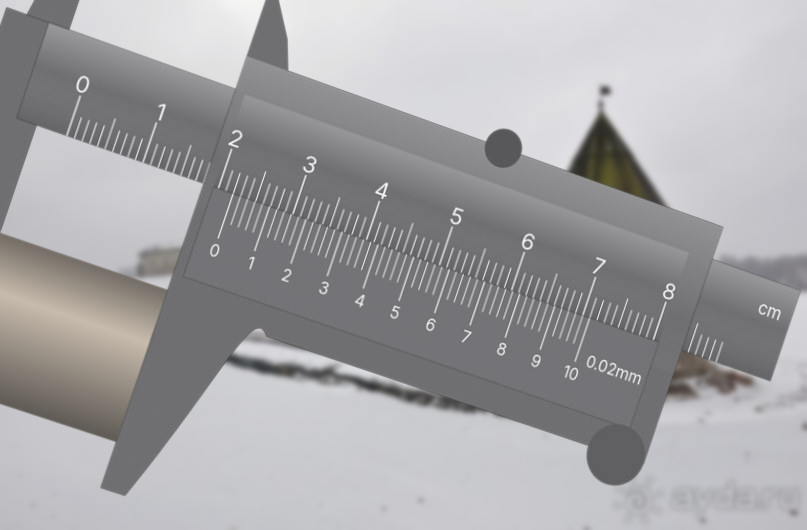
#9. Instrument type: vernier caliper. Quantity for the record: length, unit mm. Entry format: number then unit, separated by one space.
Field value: 22.0 mm
